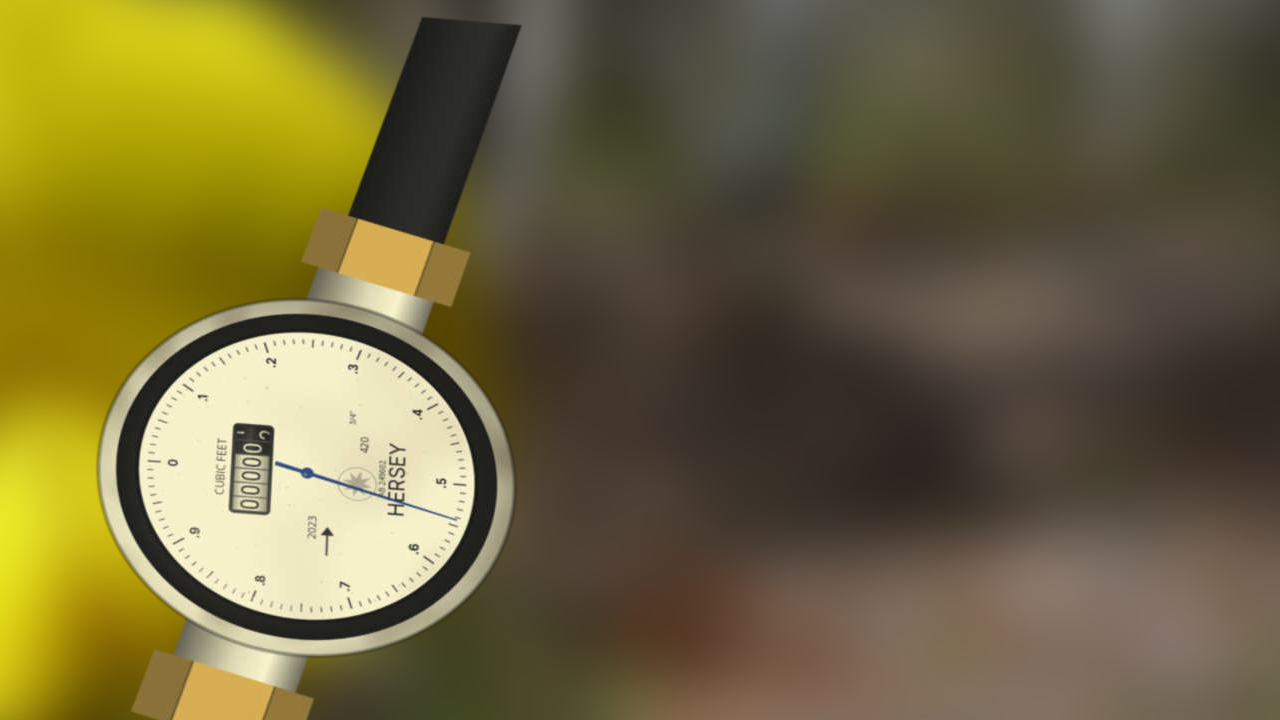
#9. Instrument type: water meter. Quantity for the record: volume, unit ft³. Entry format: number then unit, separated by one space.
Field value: 1.54 ft³
